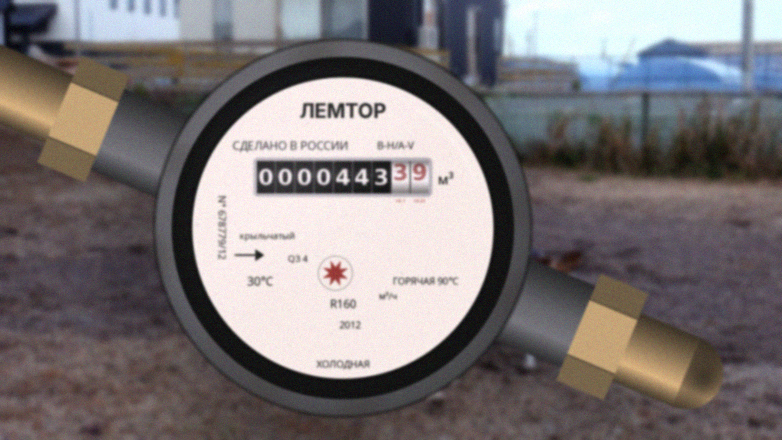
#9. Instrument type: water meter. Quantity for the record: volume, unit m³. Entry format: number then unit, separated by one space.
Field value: 443.39 m³
